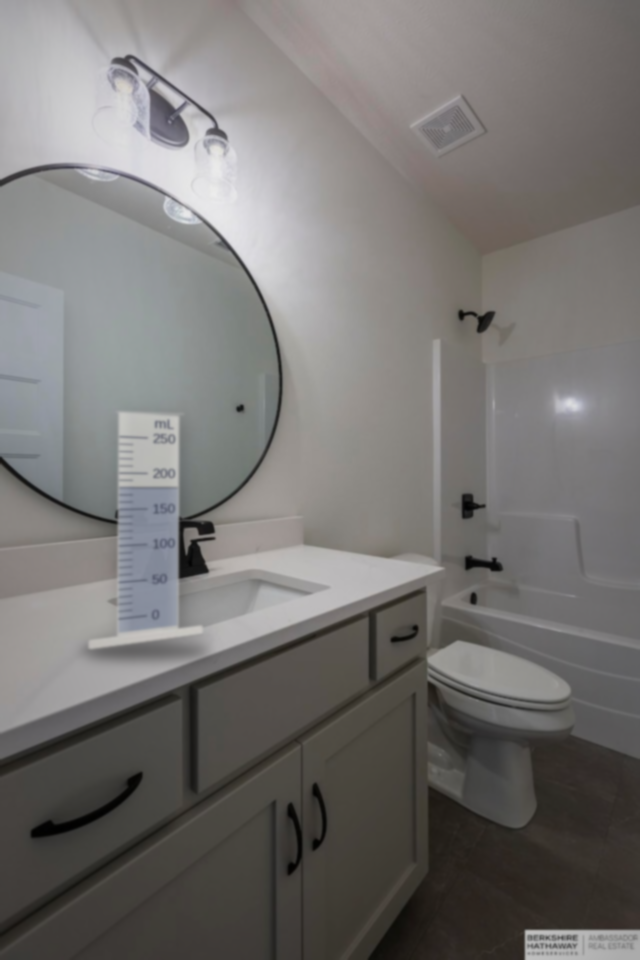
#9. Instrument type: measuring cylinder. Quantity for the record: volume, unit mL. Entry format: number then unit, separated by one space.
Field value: 180 mL
